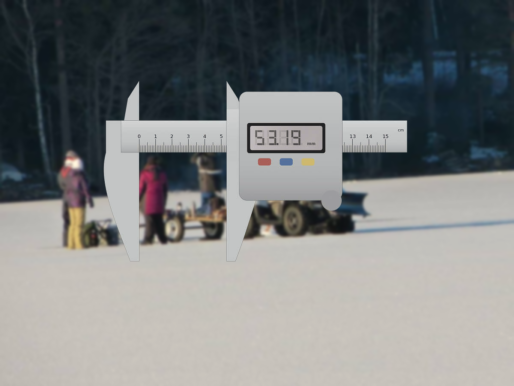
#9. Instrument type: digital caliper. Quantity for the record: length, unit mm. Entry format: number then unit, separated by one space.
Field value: 53.19 mm
